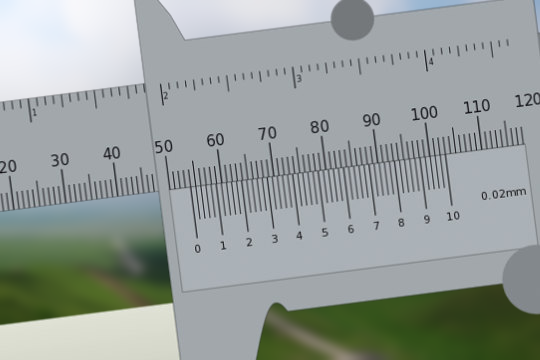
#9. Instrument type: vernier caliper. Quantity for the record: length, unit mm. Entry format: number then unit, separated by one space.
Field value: 54.0 mm
